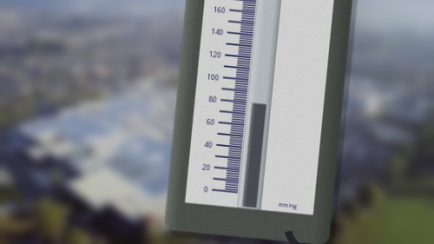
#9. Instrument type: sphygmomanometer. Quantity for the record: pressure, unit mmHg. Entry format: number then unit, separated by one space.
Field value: 80 mmHg
